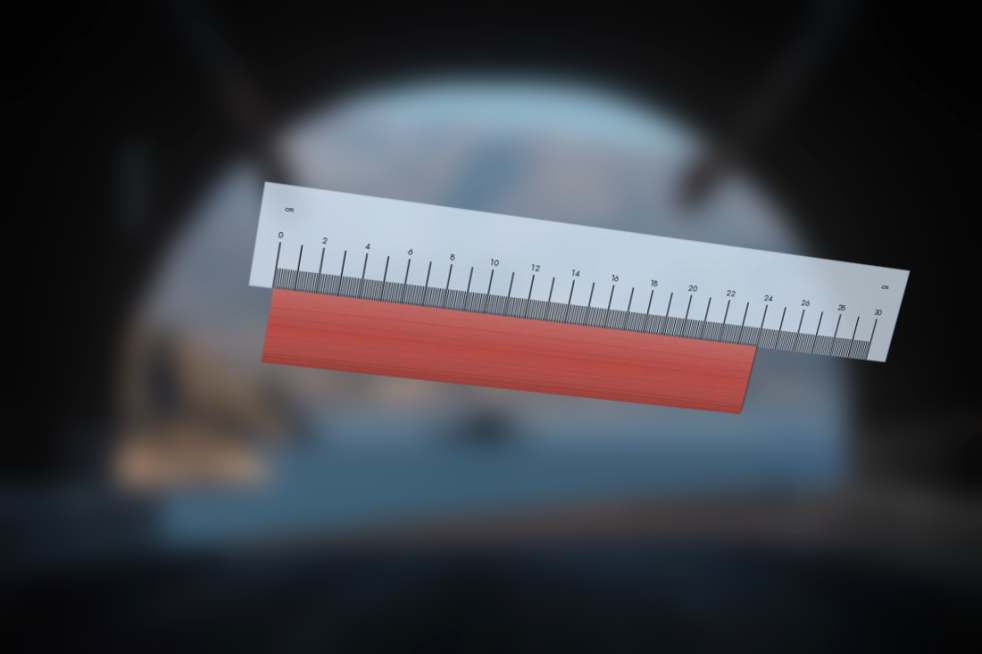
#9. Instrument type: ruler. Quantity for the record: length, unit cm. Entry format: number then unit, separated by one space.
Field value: 24 cm
